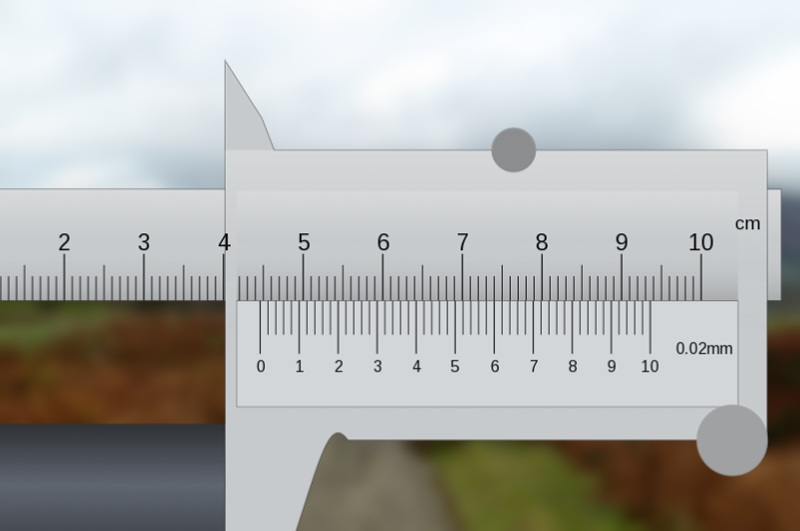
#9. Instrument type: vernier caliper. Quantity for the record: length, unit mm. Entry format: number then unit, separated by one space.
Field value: 44.6 mm
